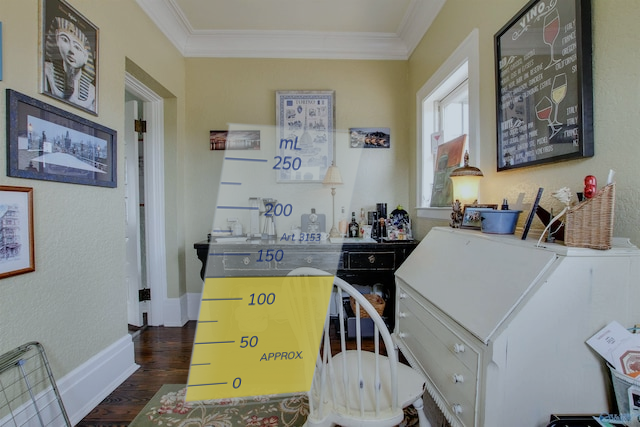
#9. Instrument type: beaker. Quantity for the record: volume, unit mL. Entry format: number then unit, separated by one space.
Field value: 125 mL
